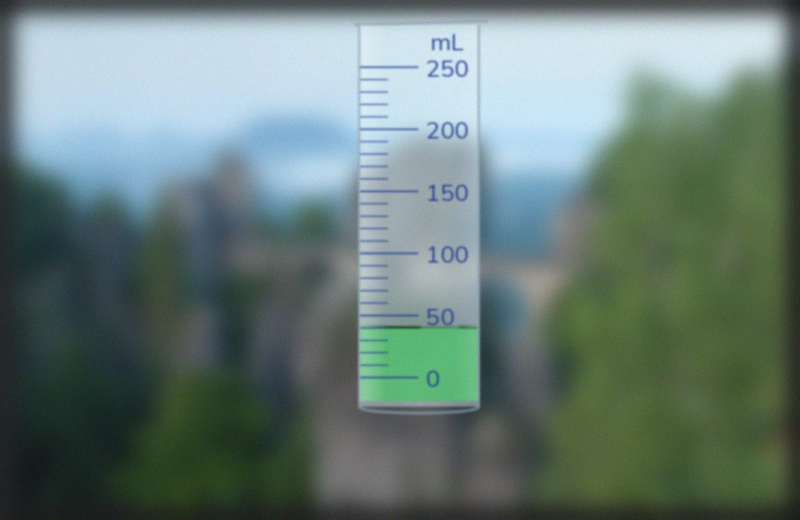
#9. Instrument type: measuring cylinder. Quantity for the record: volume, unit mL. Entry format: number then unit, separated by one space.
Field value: 40 mL
